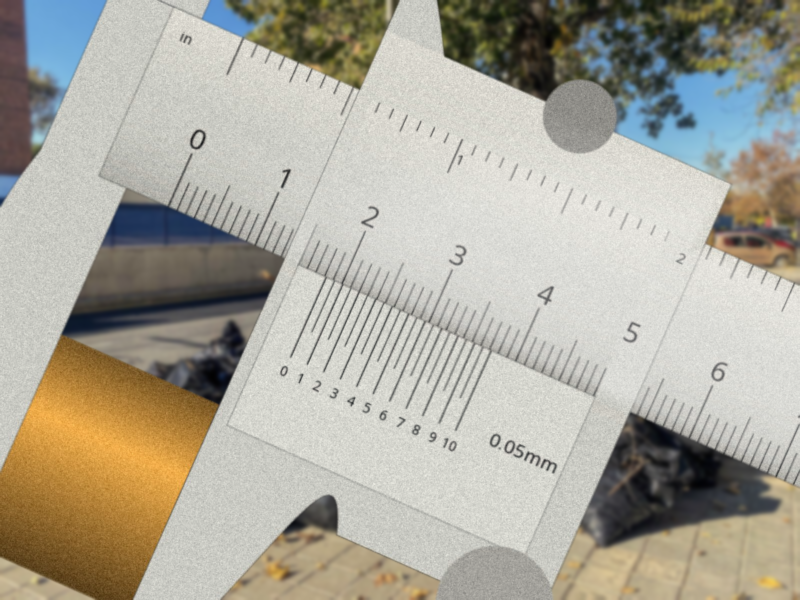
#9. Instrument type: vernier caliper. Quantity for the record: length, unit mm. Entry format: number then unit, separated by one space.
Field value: 18.2 mm
